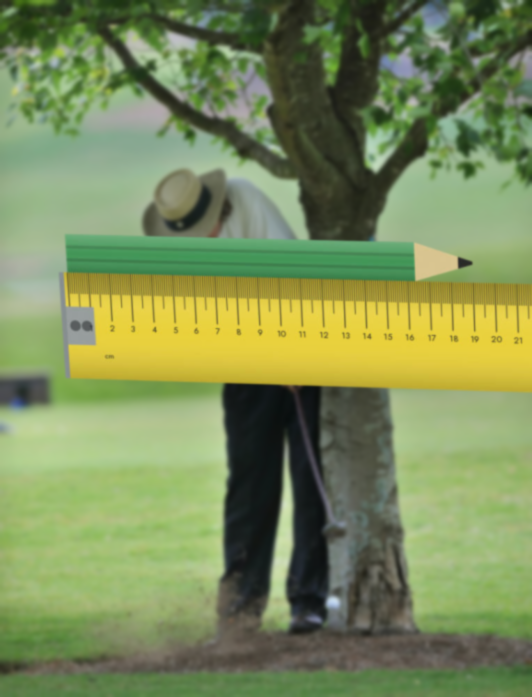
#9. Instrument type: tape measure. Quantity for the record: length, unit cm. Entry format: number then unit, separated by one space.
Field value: 19 cm
